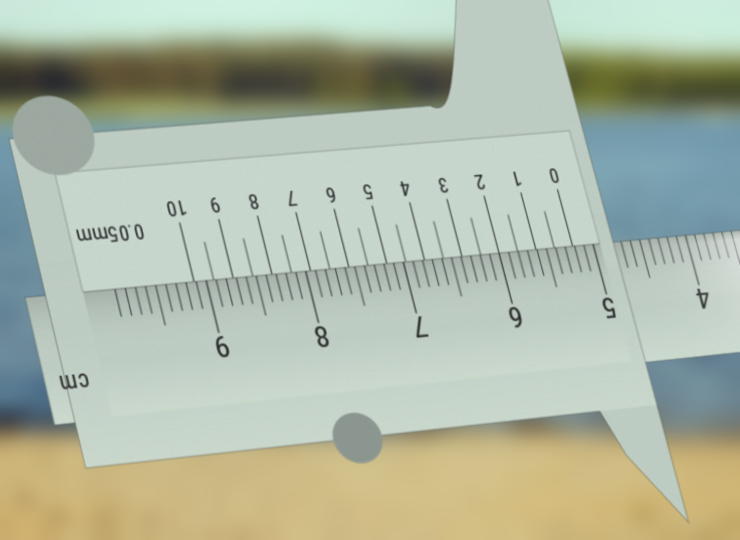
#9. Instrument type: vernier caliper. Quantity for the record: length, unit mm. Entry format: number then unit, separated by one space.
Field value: 52.2 mm
